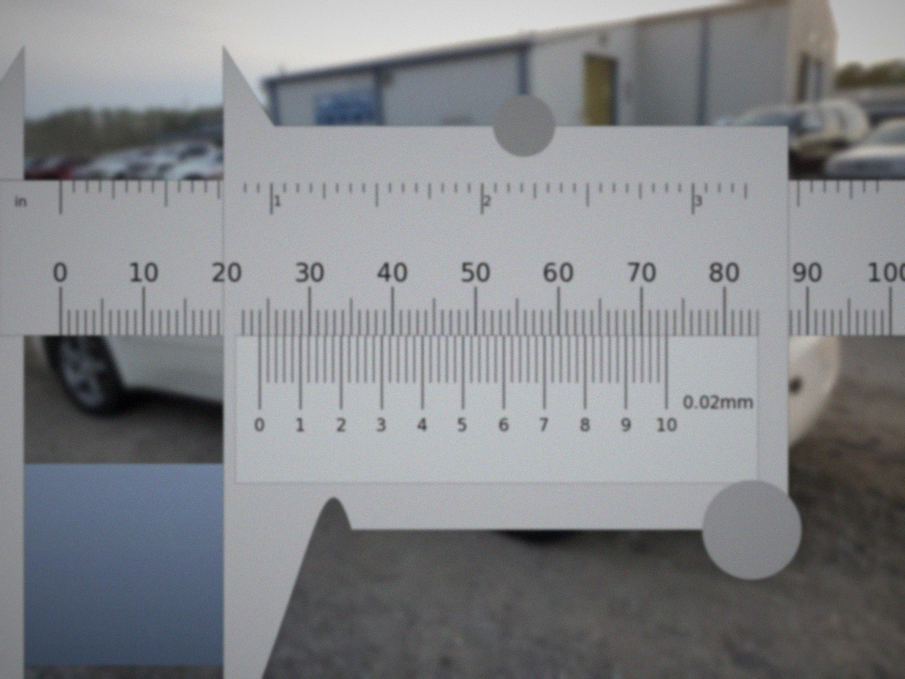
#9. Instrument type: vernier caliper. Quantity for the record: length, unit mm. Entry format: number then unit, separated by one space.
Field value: 24.0 mm
